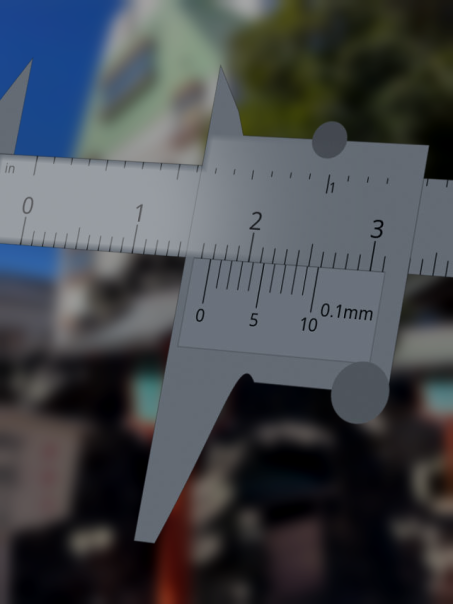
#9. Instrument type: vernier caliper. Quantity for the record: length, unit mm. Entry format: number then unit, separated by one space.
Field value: 16.8 mm
